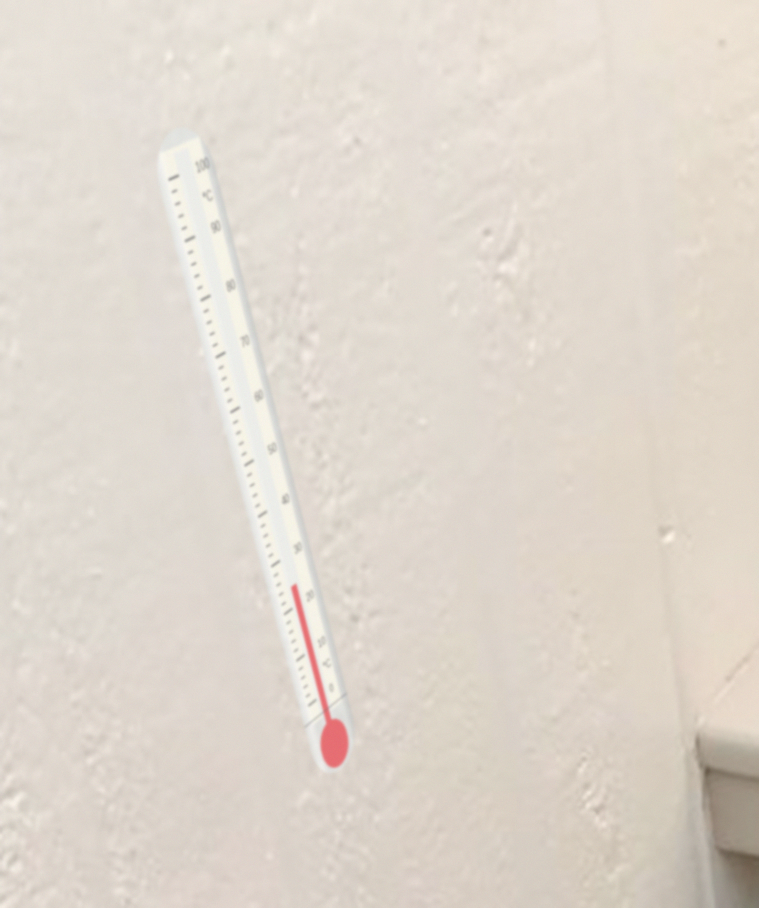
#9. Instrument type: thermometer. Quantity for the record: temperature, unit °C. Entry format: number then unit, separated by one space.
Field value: 24 °C
